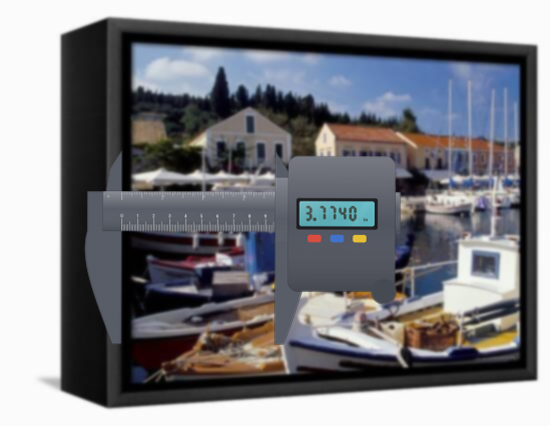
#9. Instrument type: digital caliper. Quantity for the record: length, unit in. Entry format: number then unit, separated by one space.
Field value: 3.7740 in
